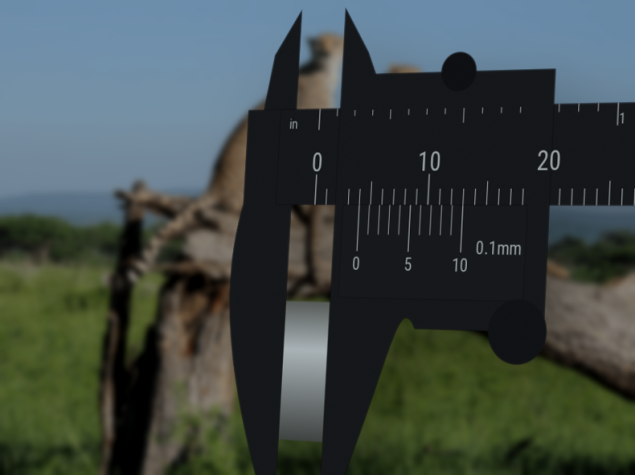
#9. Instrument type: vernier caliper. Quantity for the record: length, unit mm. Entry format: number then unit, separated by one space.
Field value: 4.0 mm
